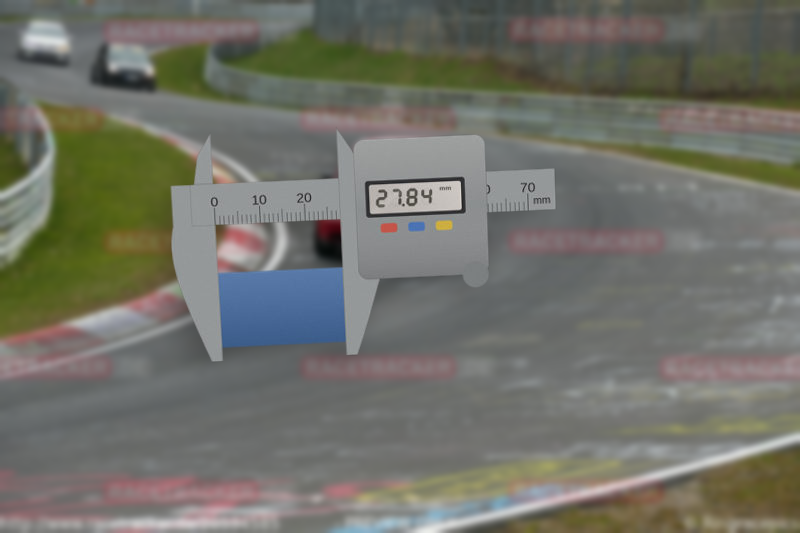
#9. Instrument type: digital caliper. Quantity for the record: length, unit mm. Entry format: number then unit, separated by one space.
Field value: 27.84 mm
